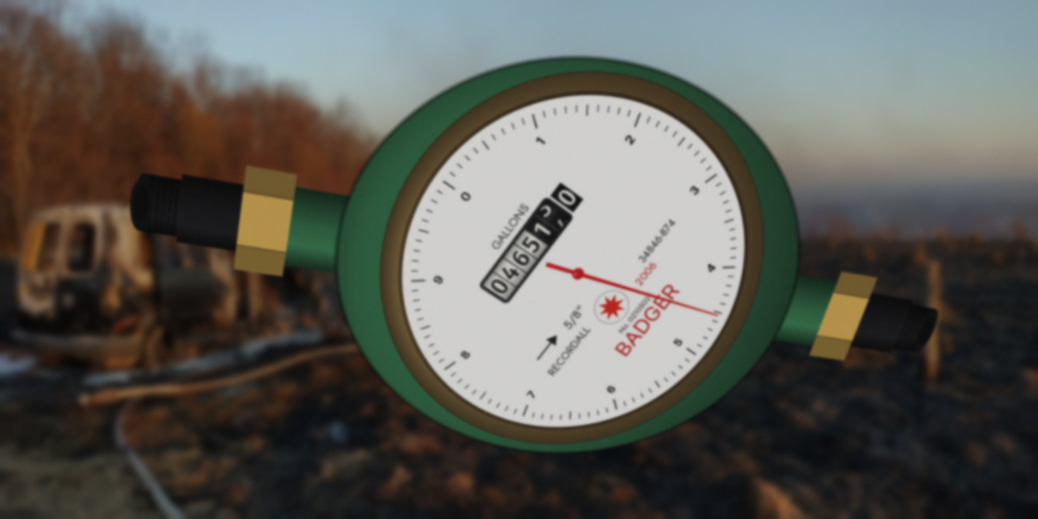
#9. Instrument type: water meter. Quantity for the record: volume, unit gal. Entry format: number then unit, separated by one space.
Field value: 465134.5 gal
